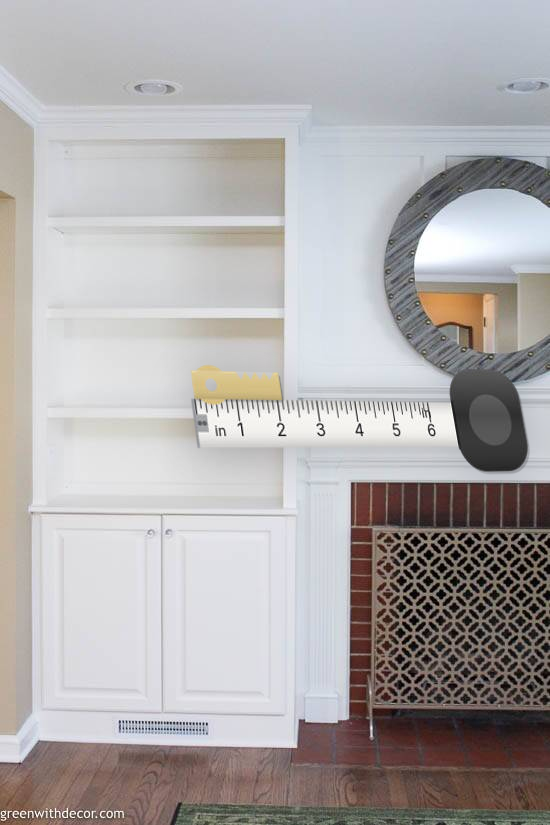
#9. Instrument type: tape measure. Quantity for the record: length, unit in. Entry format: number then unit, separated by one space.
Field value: 2.125 in
